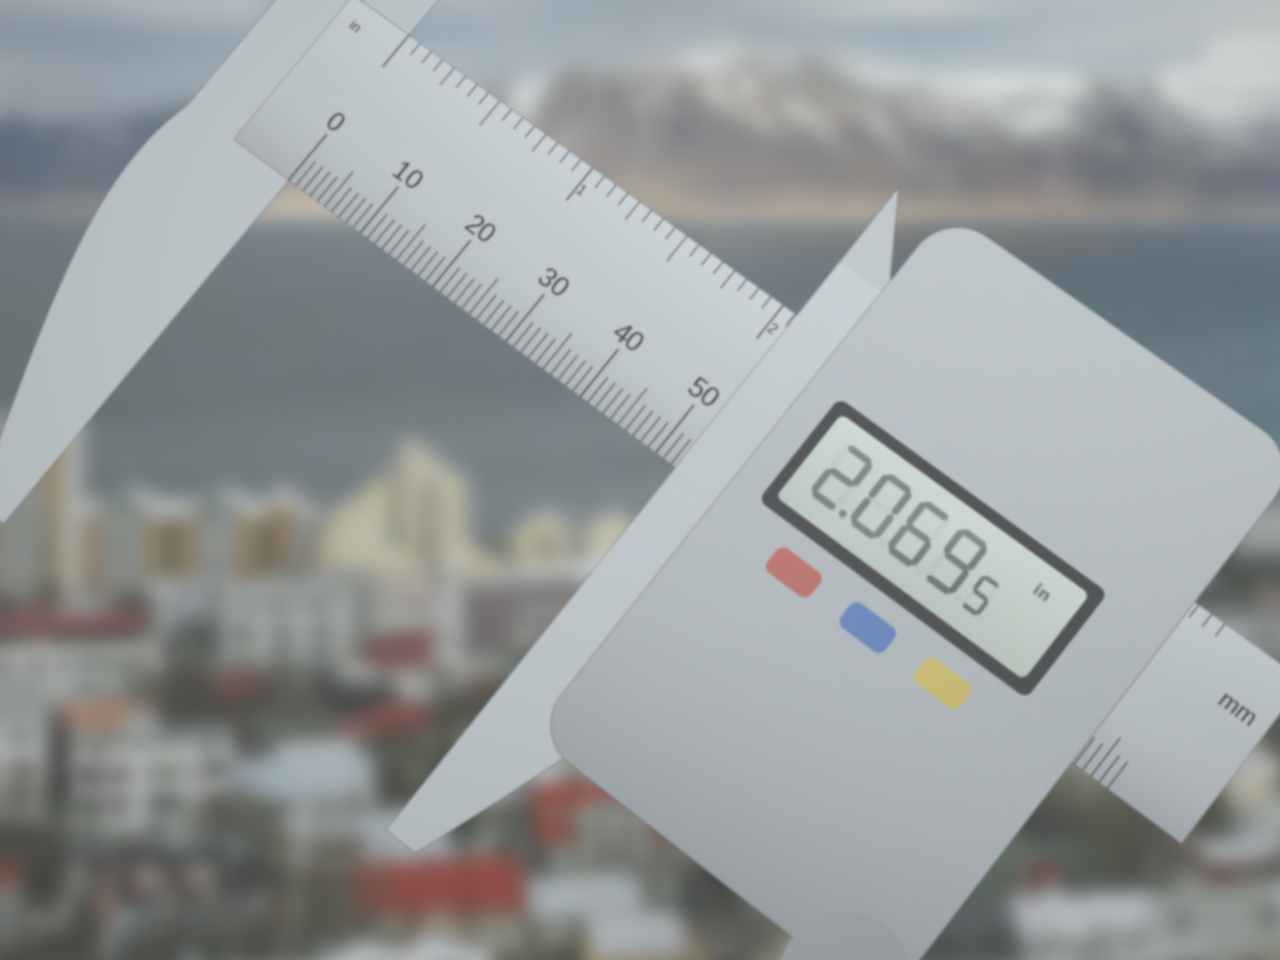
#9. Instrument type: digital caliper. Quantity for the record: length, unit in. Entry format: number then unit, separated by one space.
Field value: 2.0695 in
